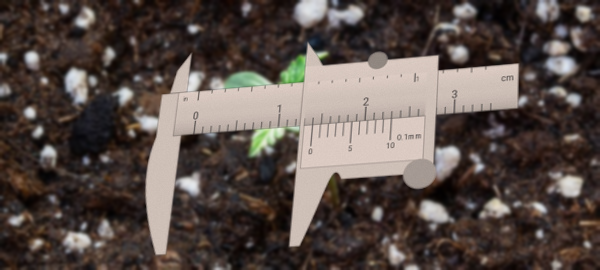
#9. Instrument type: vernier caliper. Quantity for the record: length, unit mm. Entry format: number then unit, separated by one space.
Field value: 14.0 mm
